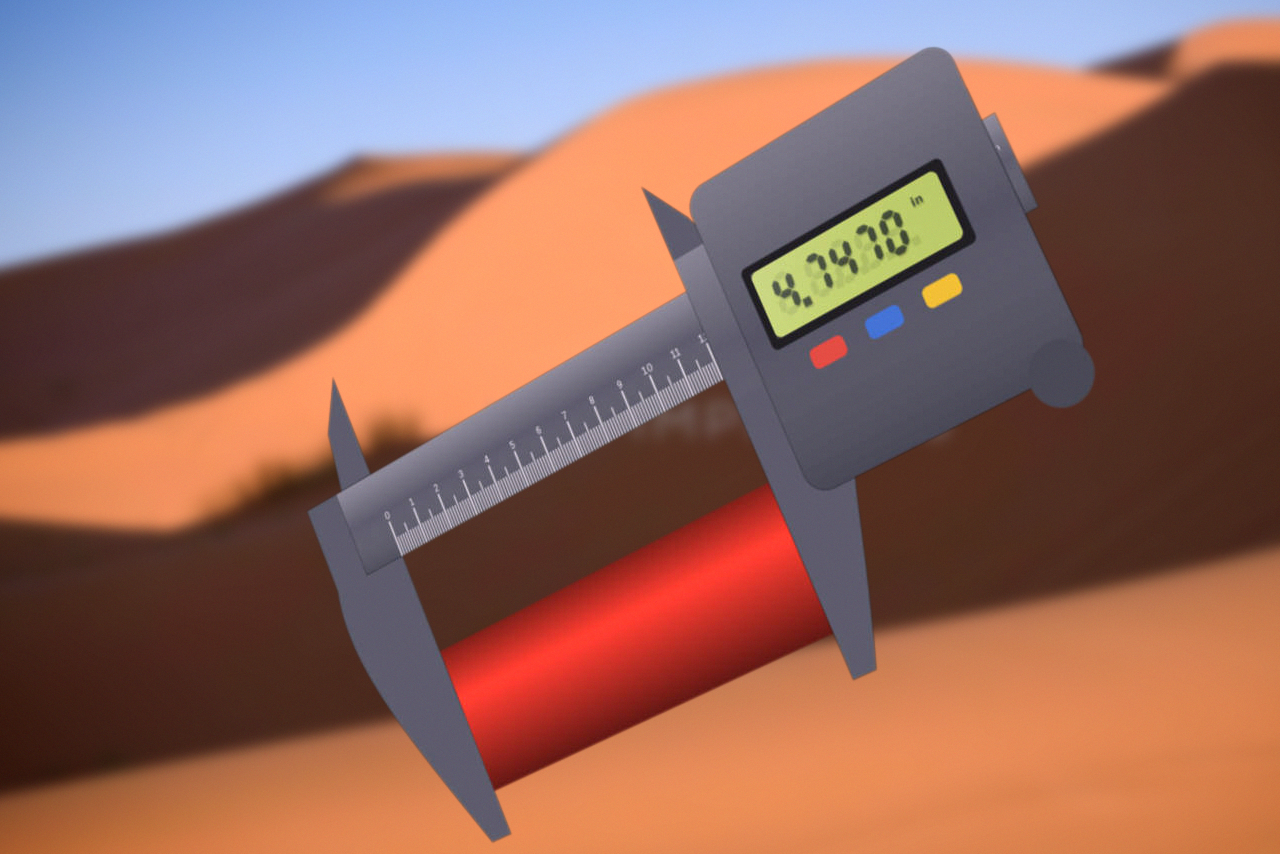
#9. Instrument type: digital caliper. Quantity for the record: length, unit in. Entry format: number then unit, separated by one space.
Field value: 4.7470 in
